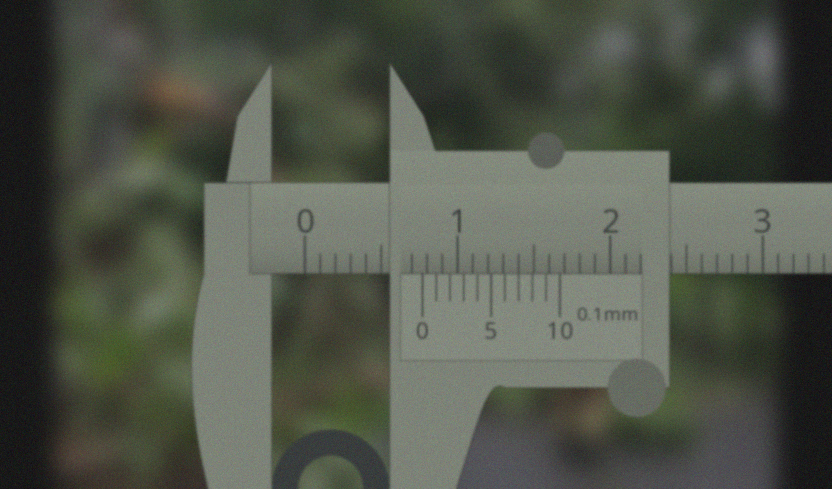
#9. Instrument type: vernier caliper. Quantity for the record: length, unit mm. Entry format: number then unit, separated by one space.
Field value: 7.7 mm
